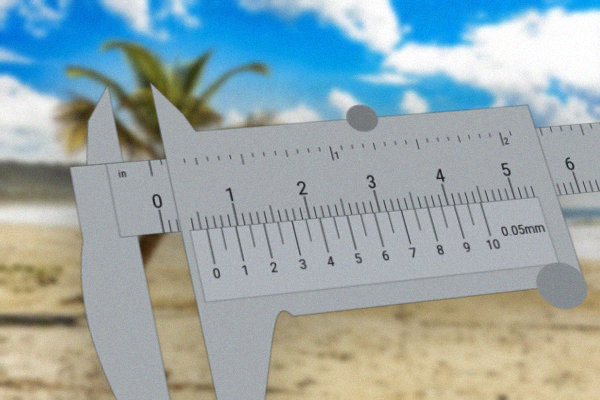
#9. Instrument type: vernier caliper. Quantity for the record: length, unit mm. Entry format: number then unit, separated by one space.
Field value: 5.8 mm
